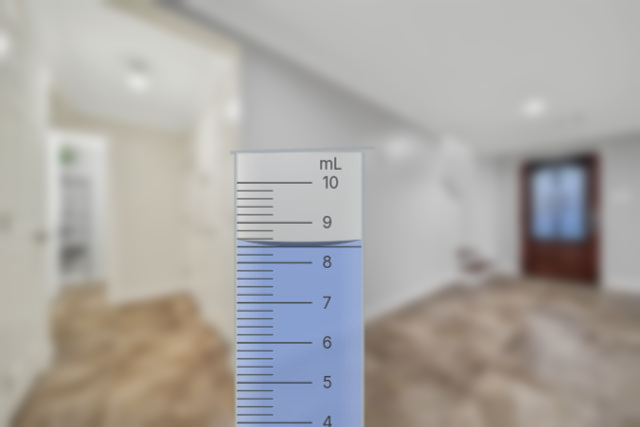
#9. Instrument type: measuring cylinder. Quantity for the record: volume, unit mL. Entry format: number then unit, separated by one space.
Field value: 8.4 mL
